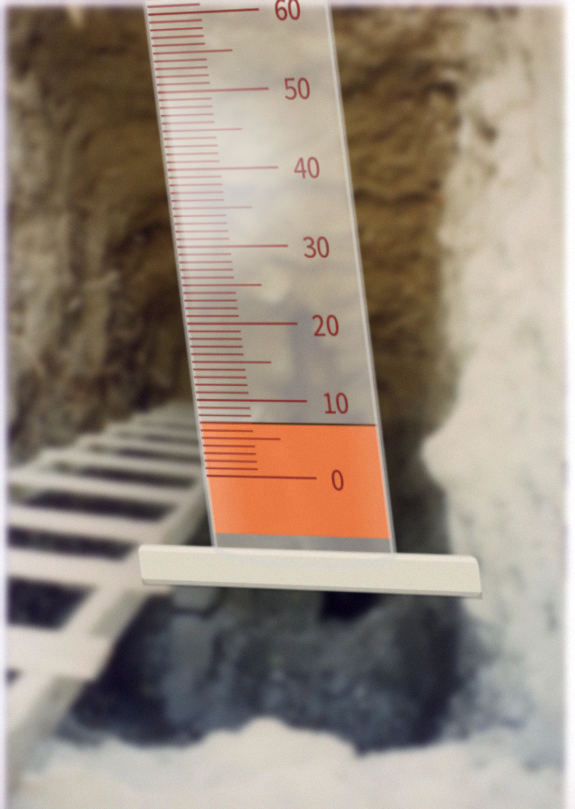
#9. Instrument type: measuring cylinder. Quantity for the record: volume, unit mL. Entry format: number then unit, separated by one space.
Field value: 7 mL
